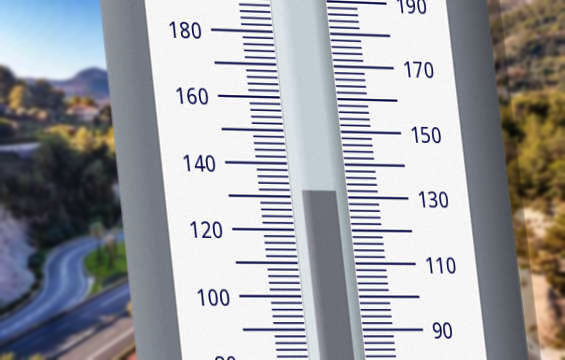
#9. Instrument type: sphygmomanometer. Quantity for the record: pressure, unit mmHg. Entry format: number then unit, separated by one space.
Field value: 132 mmHg
